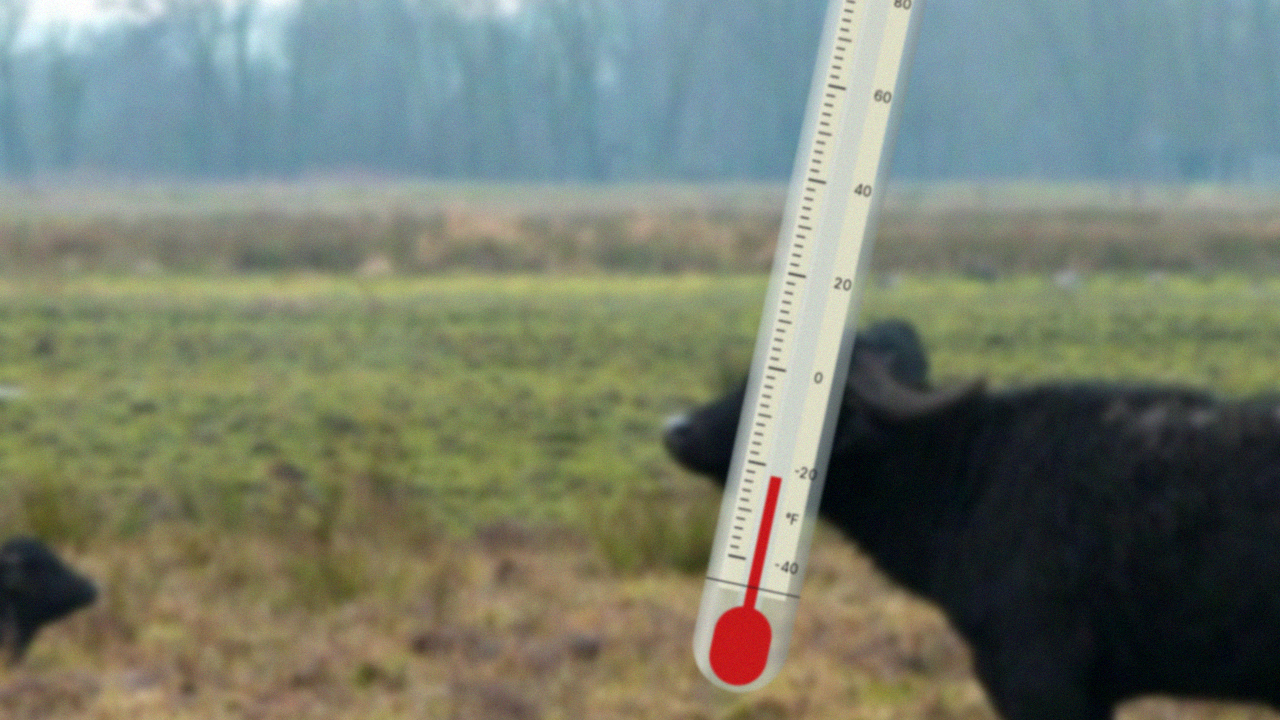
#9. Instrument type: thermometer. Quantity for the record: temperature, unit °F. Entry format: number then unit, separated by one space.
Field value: -22 °F
